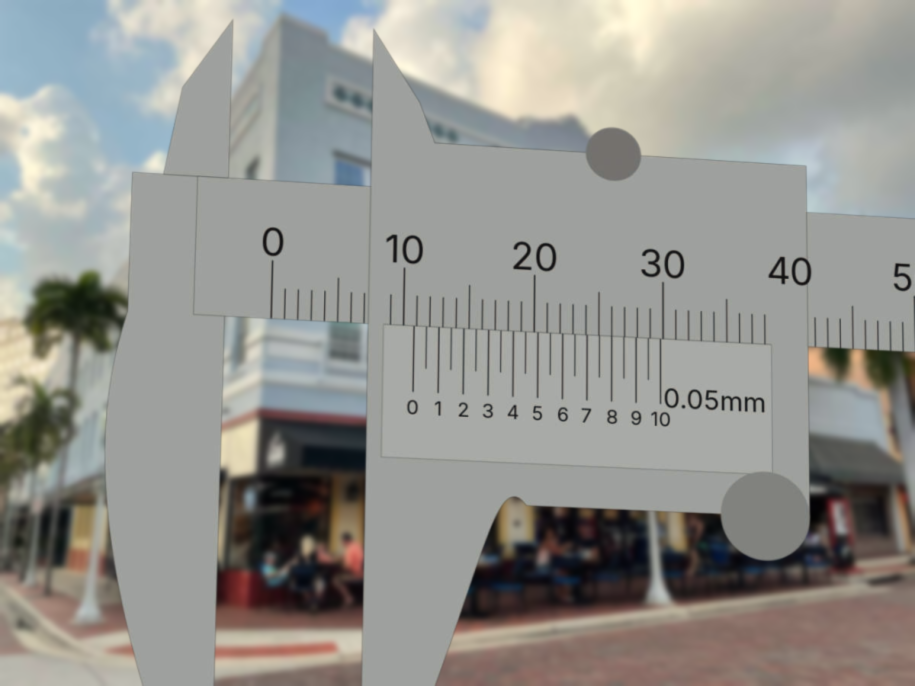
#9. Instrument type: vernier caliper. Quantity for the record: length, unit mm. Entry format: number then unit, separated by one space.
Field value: 10.8 mm
